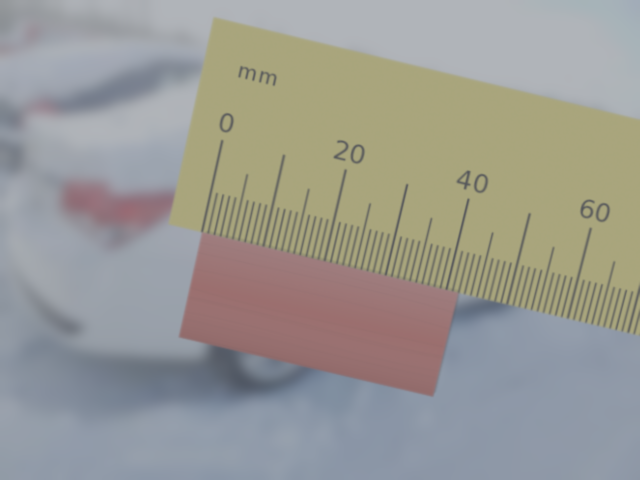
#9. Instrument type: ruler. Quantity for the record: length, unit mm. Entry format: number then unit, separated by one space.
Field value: 42 mm
